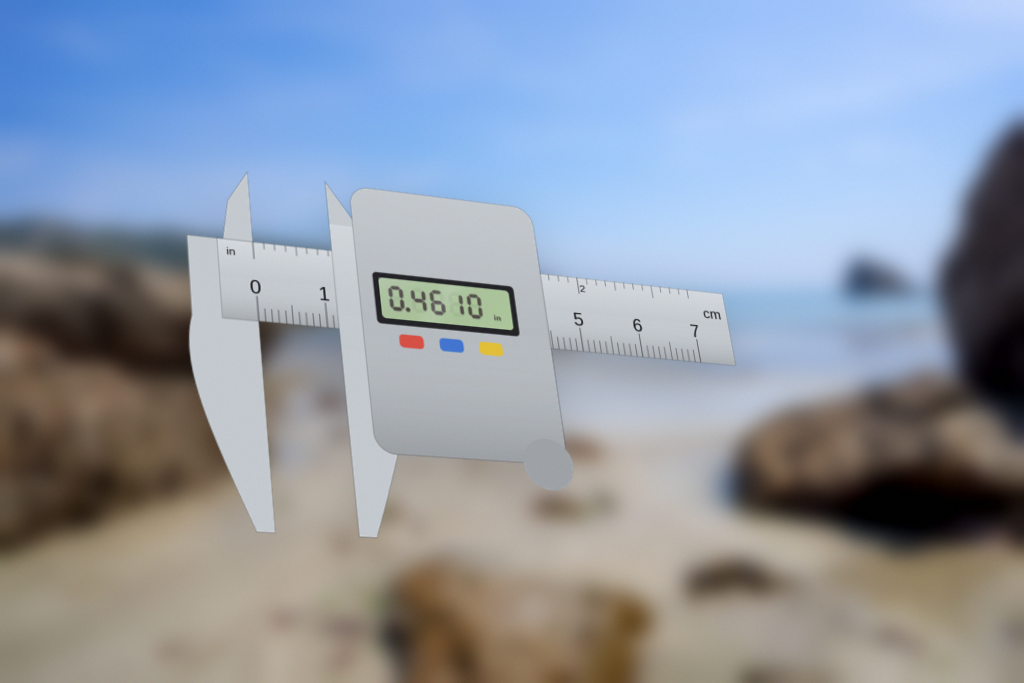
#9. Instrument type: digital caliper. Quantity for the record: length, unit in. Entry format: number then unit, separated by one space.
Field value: 0.4610 in
